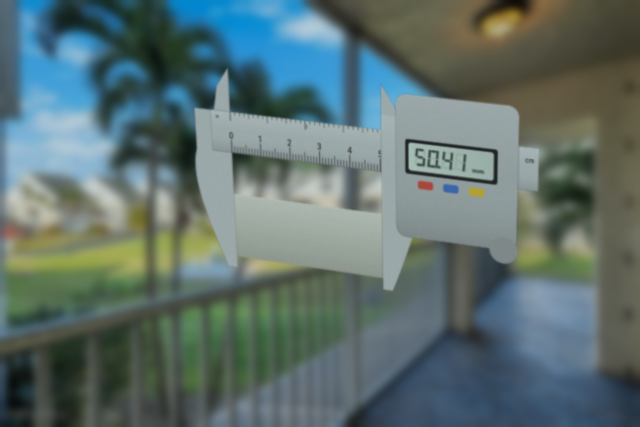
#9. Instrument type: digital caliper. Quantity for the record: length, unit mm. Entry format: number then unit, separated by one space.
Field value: 50.41 mm
